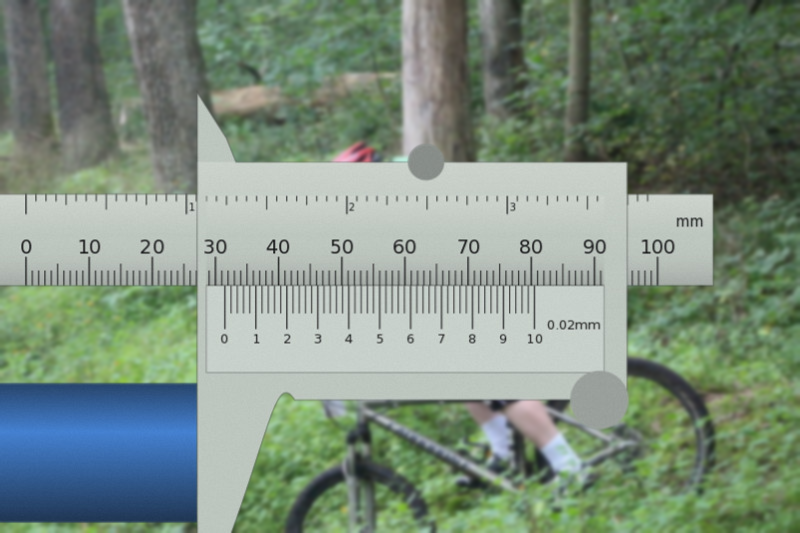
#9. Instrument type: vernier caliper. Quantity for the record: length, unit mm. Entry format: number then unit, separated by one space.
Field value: 31.5 mm
